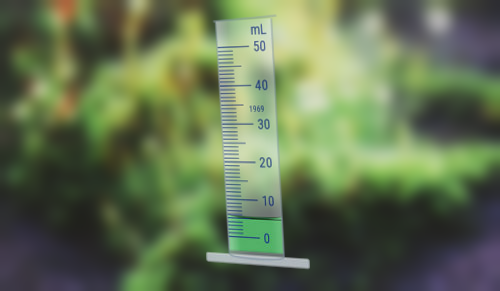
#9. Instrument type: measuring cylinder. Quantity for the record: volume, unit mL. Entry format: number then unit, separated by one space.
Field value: 5 mL
